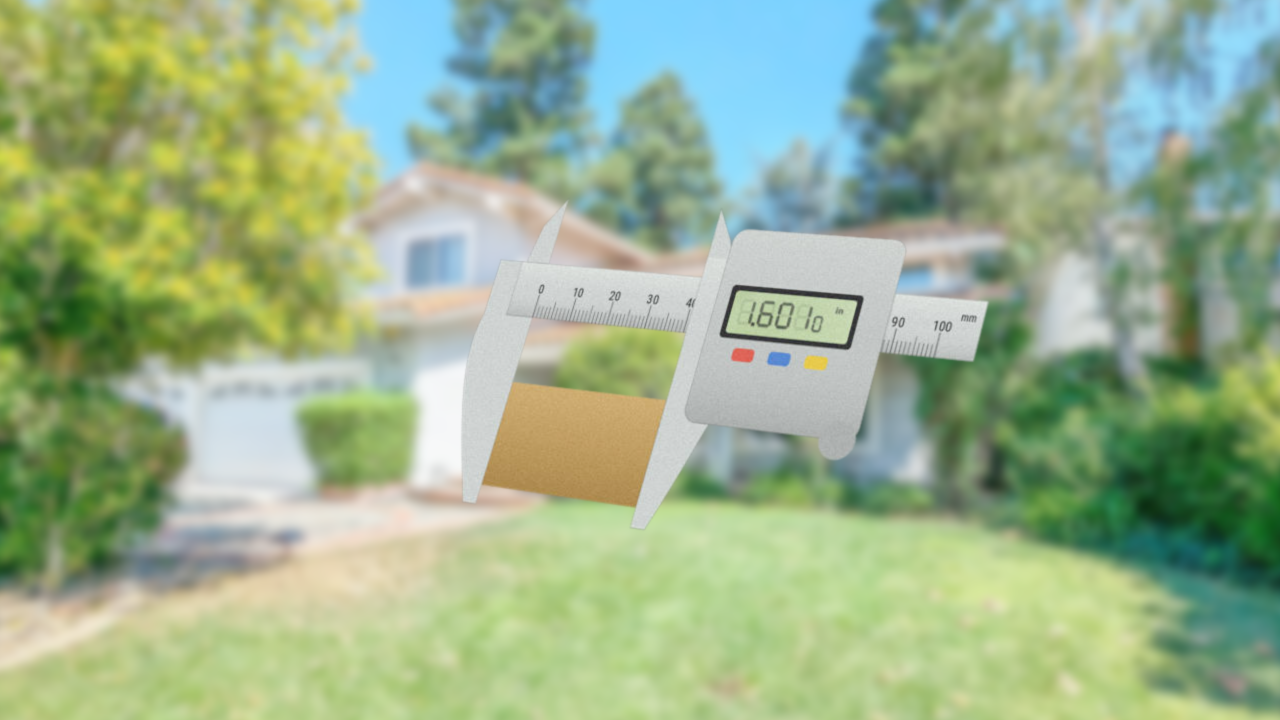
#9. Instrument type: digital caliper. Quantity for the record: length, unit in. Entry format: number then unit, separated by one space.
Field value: 1.6010 in
